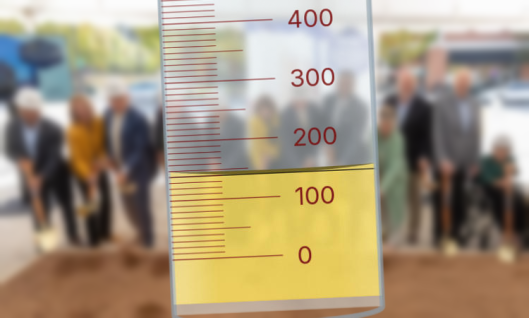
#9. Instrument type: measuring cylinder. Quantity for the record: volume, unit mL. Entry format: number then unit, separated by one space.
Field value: 140 mL
